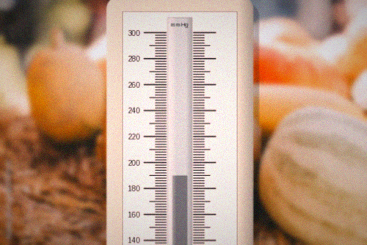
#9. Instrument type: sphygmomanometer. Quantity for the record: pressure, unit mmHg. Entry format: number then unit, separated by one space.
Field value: 190 mmHg
